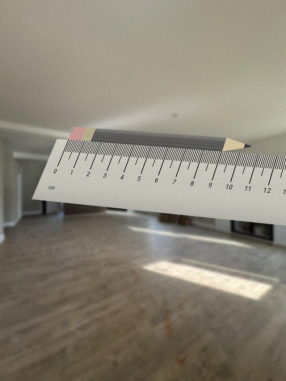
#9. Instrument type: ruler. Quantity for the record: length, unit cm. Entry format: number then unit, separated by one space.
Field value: 10.5 cm
